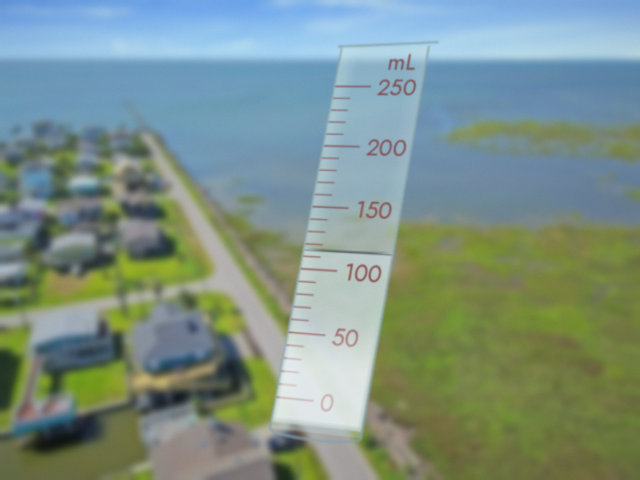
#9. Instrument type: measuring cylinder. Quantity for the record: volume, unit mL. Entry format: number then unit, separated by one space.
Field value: 115 mL
